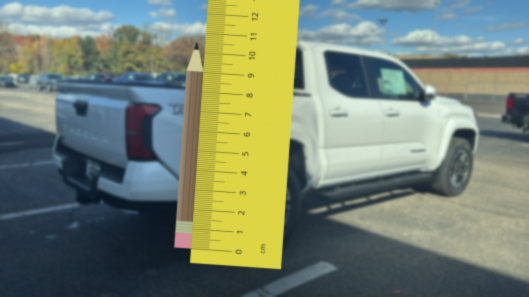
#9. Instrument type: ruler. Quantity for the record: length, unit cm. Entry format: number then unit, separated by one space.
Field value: 10.5 cm
